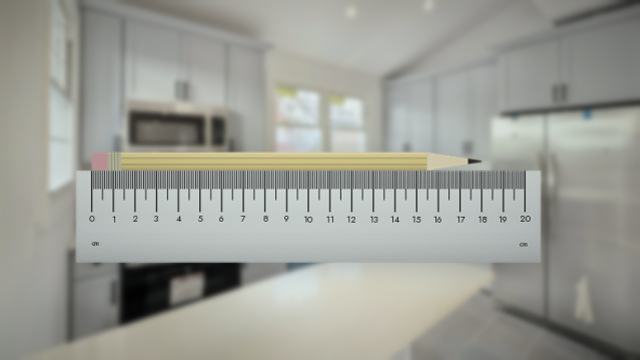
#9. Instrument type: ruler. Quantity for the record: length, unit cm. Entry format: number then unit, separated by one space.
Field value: 18 cm
